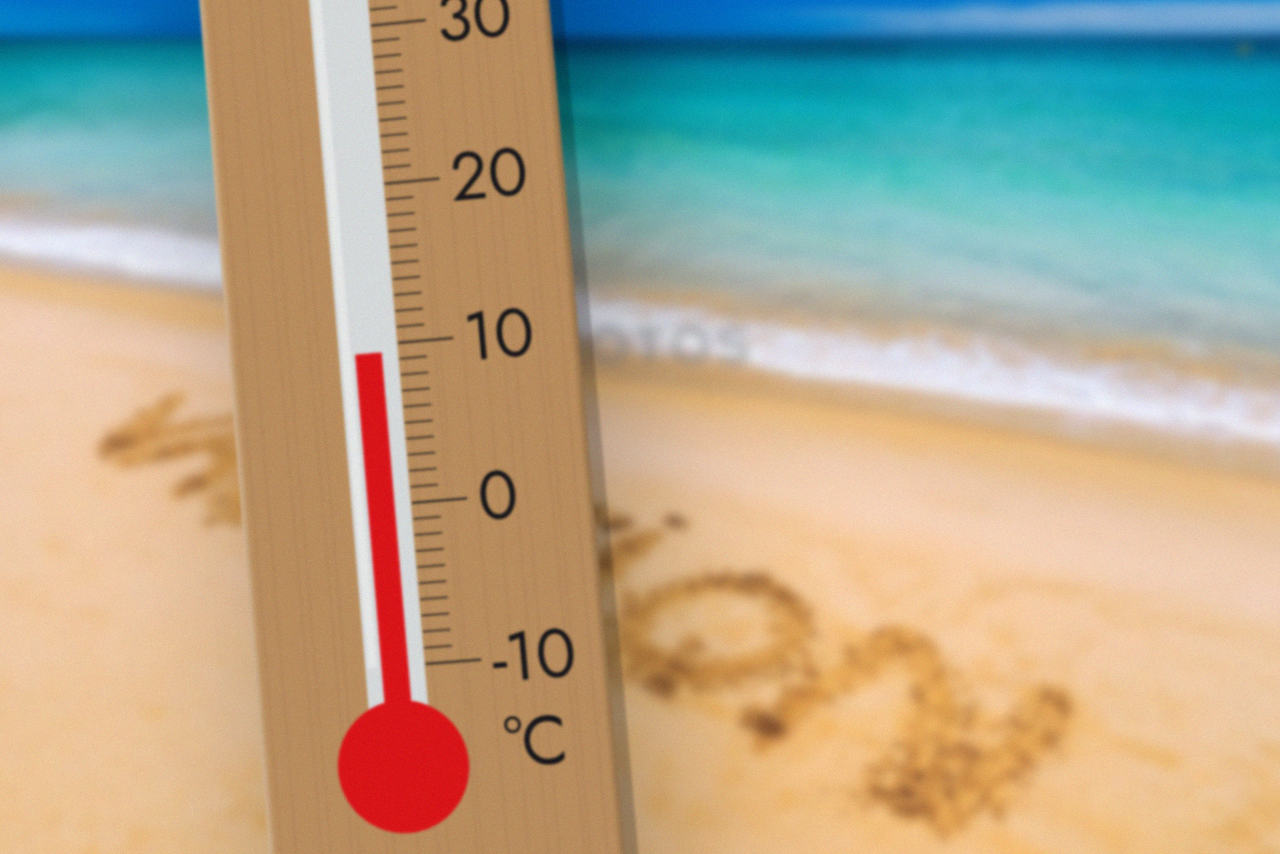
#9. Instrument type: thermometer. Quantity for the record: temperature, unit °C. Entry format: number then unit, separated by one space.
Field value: 9.5 °C
